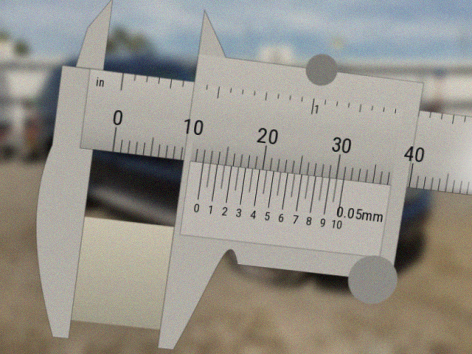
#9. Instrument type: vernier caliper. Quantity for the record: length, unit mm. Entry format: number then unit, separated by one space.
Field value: 12.0 mm
